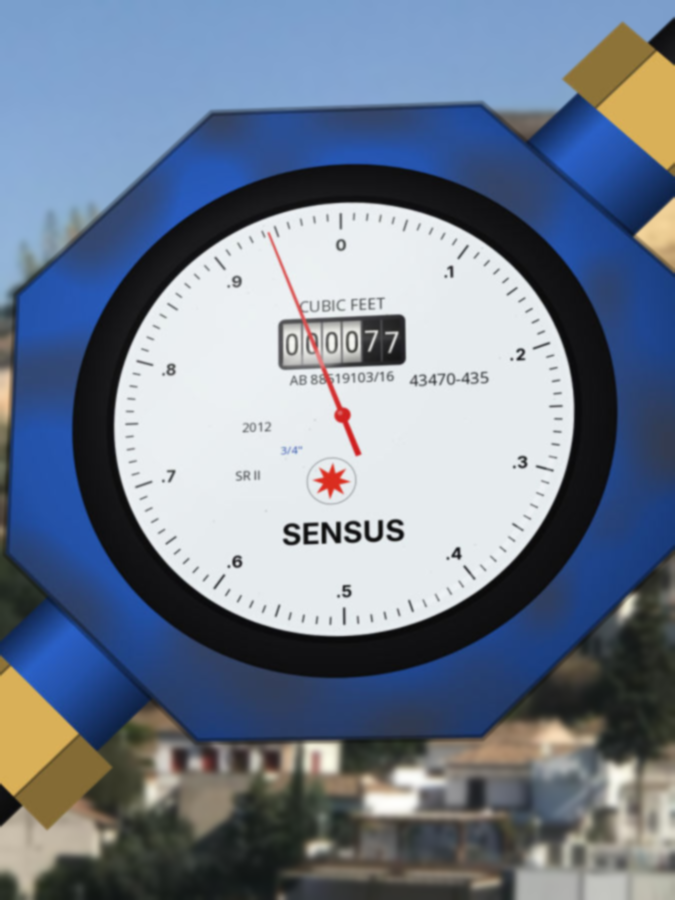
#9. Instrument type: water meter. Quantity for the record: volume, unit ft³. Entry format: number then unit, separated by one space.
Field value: 76.94 ft³
